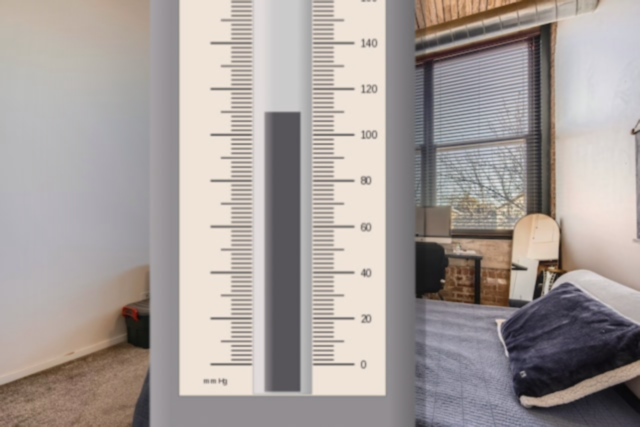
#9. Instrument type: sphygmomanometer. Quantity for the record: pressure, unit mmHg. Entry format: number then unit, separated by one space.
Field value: 110 mmHg
